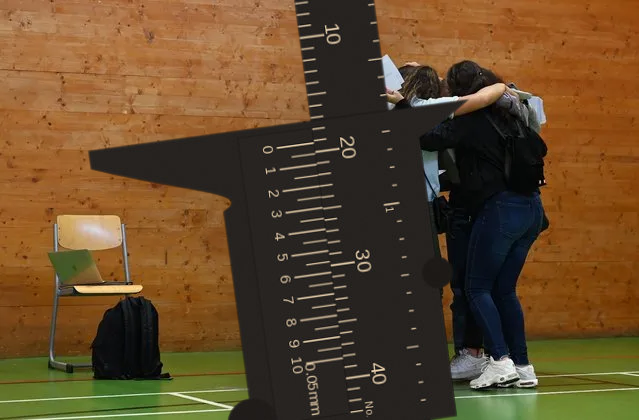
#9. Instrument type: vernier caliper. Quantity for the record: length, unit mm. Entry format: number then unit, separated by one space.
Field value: 19.2 mm
